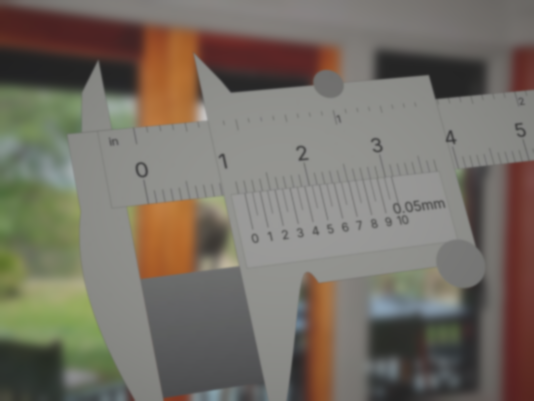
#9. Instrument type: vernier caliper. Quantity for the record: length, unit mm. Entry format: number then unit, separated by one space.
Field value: 11.8 mm
